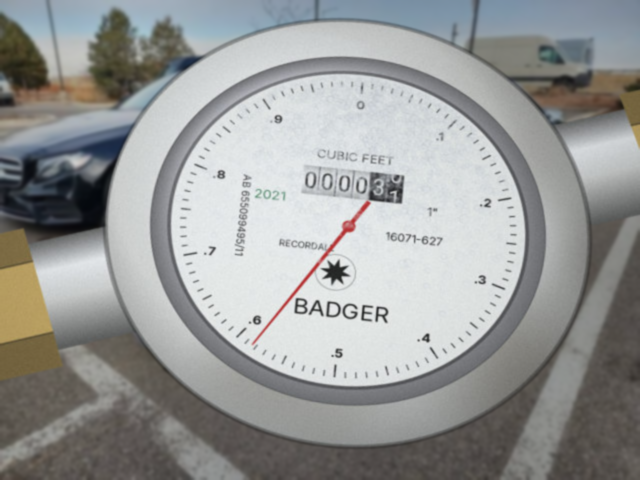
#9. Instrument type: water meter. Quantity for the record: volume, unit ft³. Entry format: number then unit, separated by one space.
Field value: 30.58 ft³
